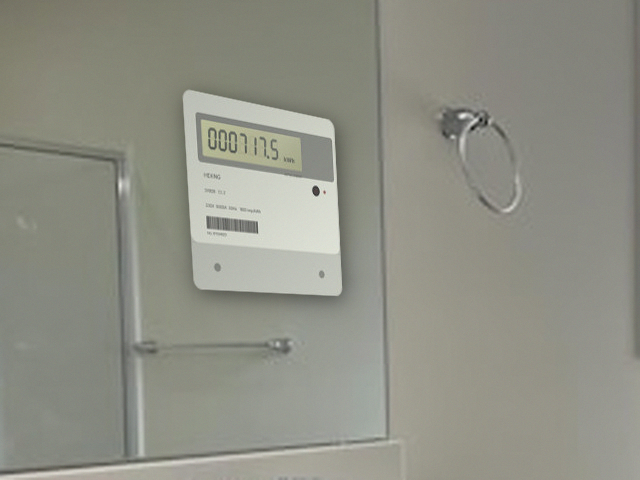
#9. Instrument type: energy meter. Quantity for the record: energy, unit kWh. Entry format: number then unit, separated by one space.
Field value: 717.5 kWh
